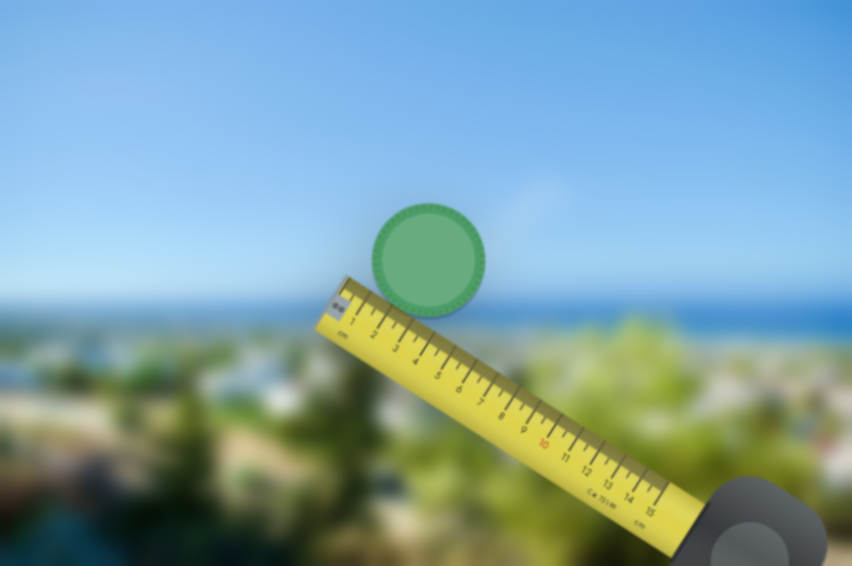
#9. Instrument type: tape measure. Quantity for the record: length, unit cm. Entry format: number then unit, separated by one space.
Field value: 4.5 cm
